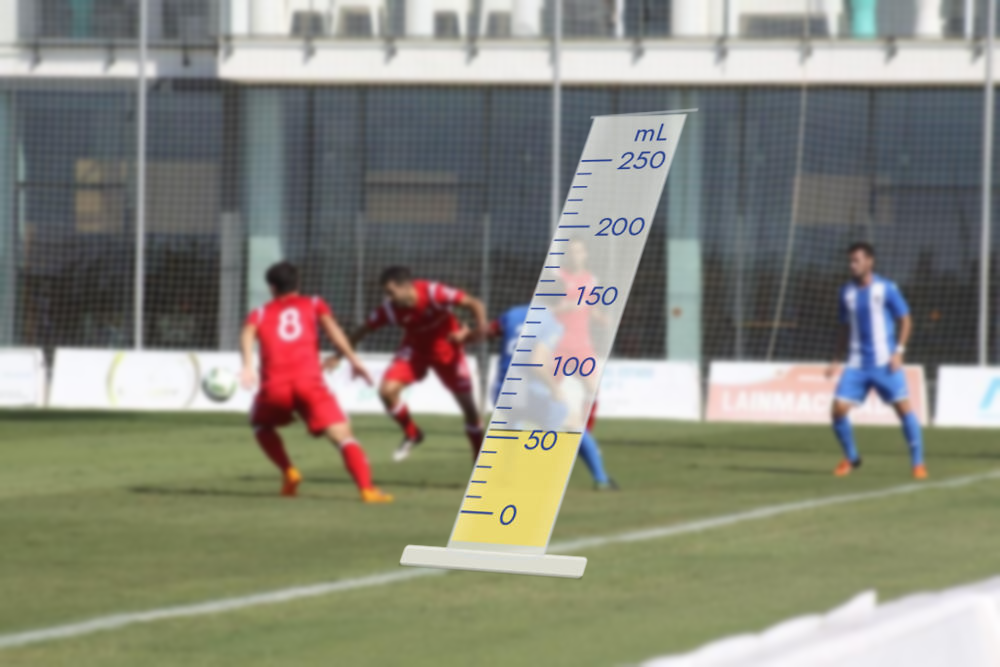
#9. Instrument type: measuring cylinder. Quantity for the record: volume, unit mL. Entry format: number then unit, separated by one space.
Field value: 55 mL
